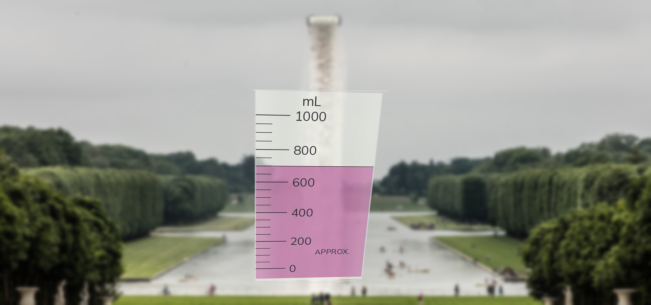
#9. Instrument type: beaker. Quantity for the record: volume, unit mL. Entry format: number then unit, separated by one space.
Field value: 700 mL
